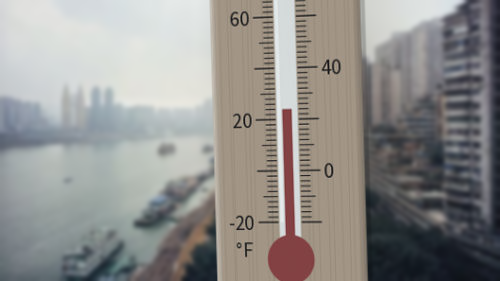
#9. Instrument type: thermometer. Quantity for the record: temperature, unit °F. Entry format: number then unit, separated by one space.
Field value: 24 °F
